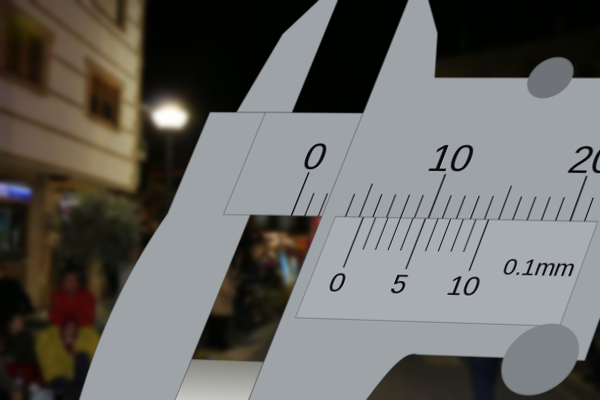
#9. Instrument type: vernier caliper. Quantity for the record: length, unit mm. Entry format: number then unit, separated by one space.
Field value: 5.3 mm
